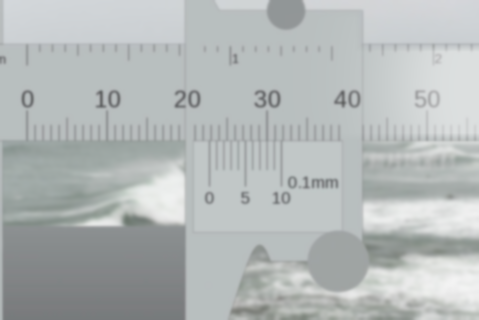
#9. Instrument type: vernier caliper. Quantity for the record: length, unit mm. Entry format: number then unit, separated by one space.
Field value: 22.8 mm
